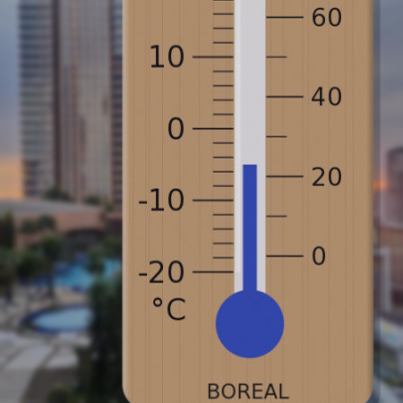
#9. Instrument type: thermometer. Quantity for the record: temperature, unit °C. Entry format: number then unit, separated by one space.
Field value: -5 °C
